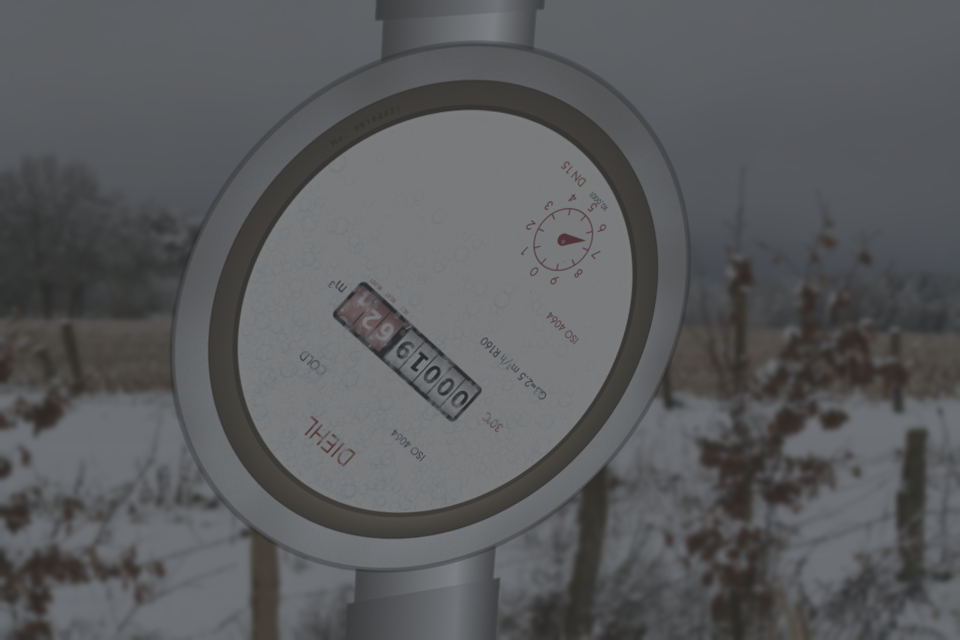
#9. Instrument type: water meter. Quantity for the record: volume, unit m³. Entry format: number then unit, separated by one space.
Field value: 19.6206 m³
